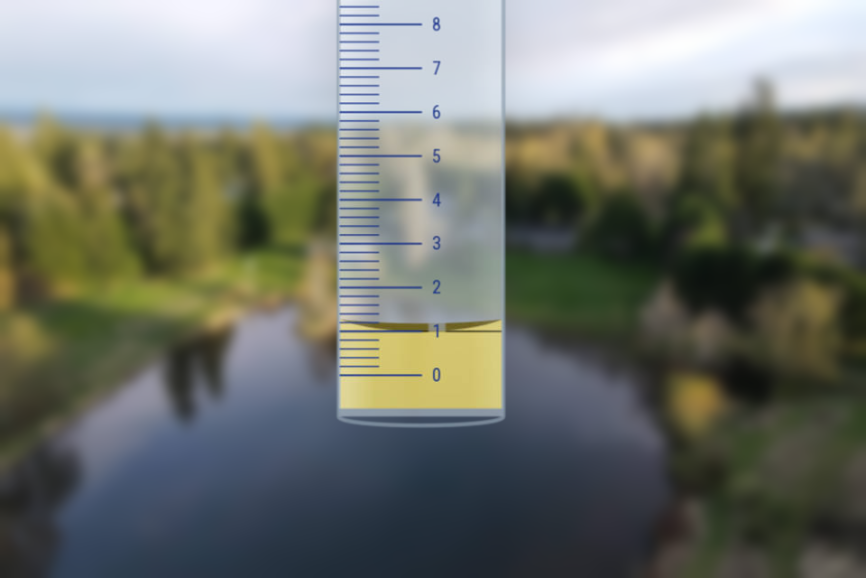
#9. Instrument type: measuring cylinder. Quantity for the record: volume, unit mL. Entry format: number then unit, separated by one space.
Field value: 1 mL
